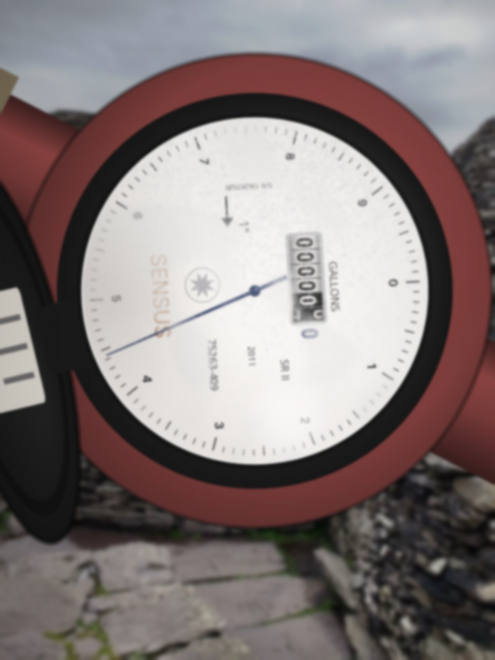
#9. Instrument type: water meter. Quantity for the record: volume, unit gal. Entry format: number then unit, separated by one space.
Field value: 64.4 gal
